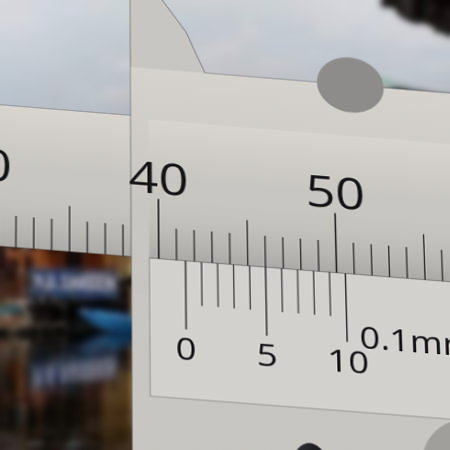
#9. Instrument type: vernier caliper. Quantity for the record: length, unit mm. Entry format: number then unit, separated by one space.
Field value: 41.5 mm
